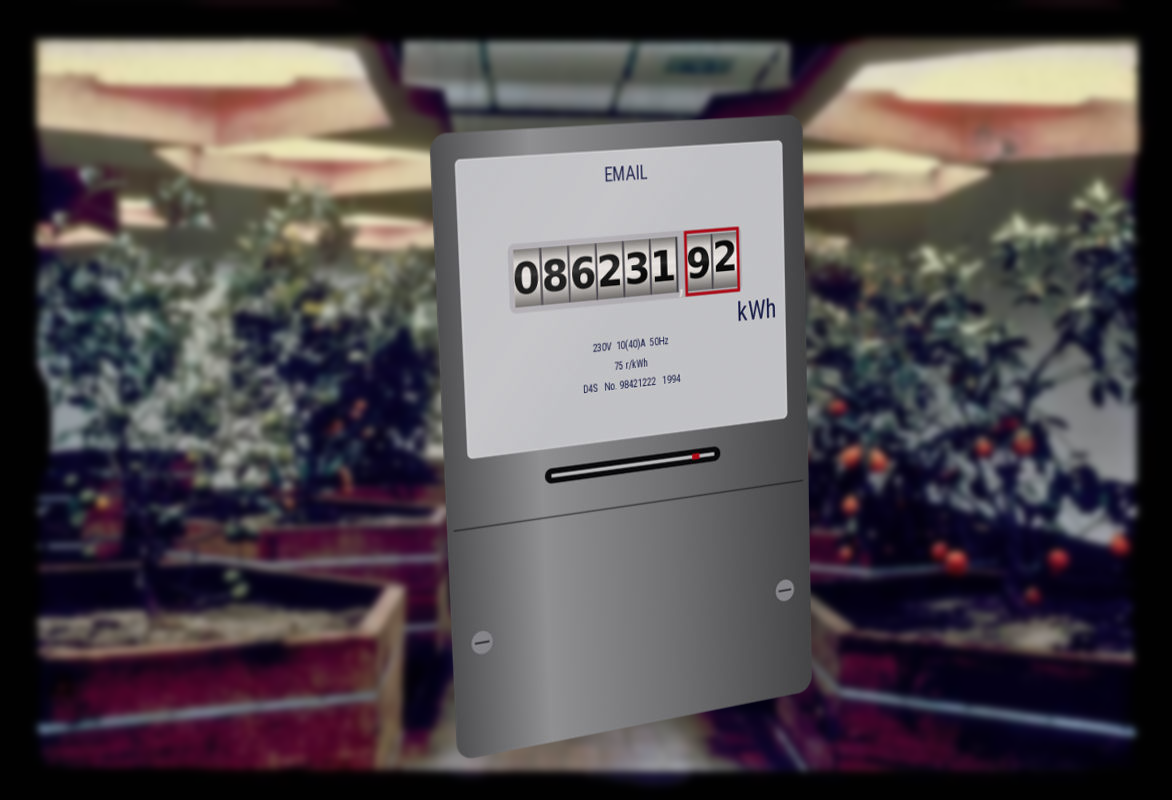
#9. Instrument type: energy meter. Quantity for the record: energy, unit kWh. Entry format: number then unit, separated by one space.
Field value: 86231.92 kWh
